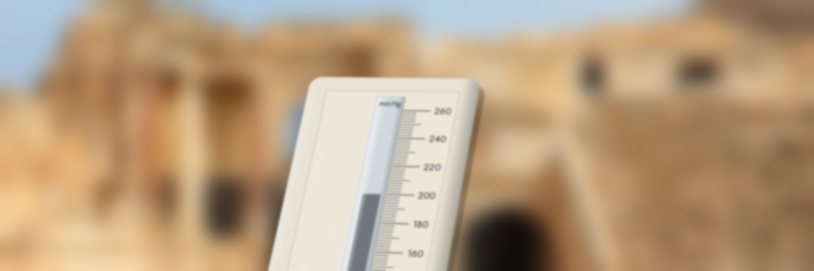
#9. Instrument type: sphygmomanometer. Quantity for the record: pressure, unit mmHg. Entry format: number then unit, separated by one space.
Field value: 200 mmHg
